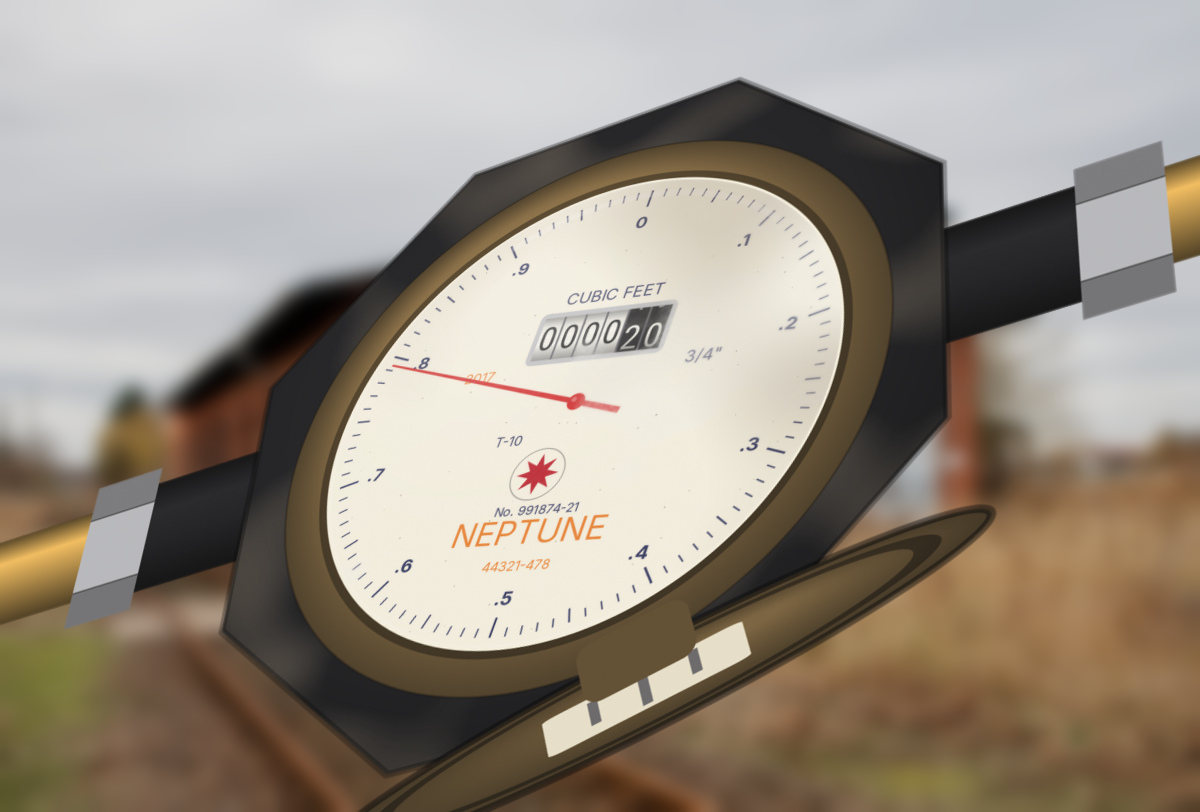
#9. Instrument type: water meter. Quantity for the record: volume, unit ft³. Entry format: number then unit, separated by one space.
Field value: 19.79 ft³
